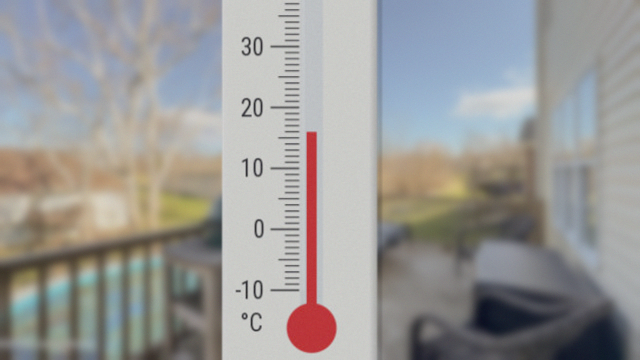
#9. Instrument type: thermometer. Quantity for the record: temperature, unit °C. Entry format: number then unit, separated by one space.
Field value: 16 °C
